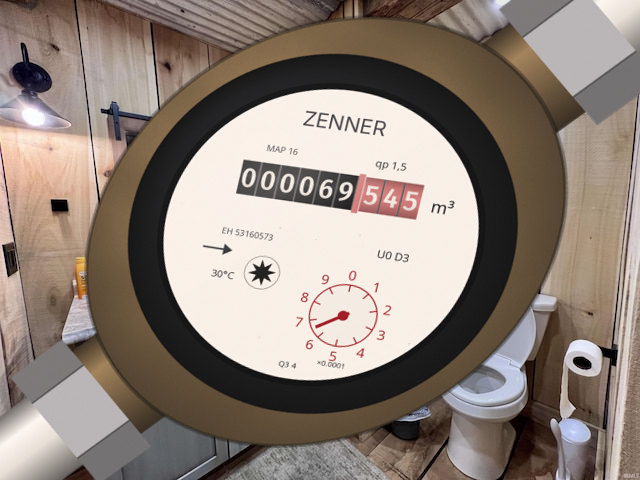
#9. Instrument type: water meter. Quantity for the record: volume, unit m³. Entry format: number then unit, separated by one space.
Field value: 69.5456 m³
